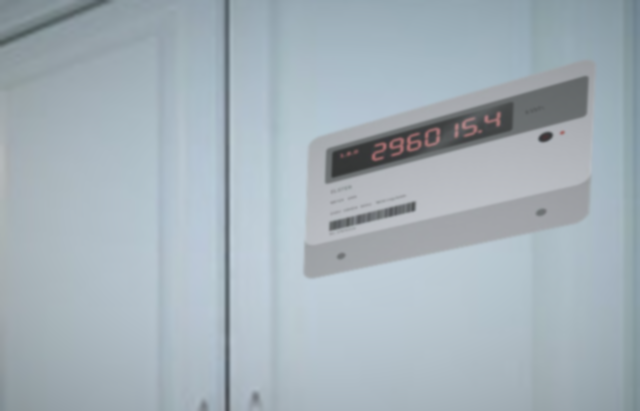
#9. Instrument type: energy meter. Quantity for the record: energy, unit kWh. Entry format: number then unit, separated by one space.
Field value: 296015.4 kWh
